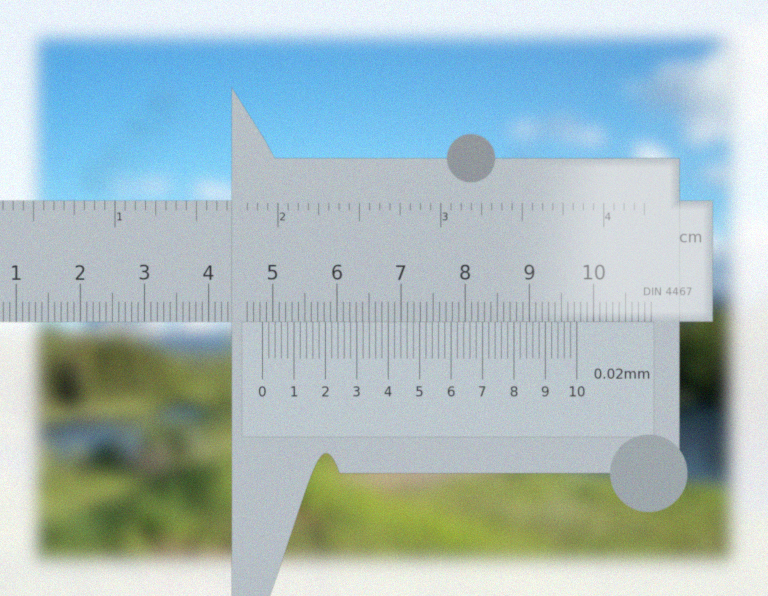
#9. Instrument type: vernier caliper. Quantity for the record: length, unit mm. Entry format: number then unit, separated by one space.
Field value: 48.4 mm
